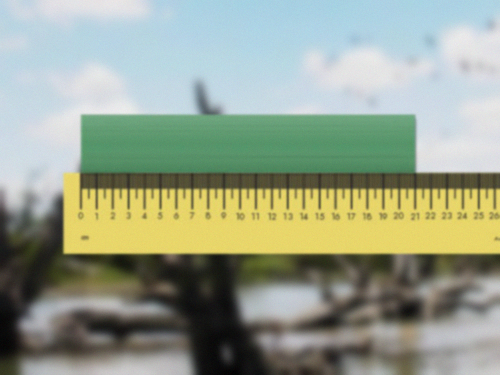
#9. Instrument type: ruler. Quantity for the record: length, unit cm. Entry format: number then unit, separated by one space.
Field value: 21 cm
